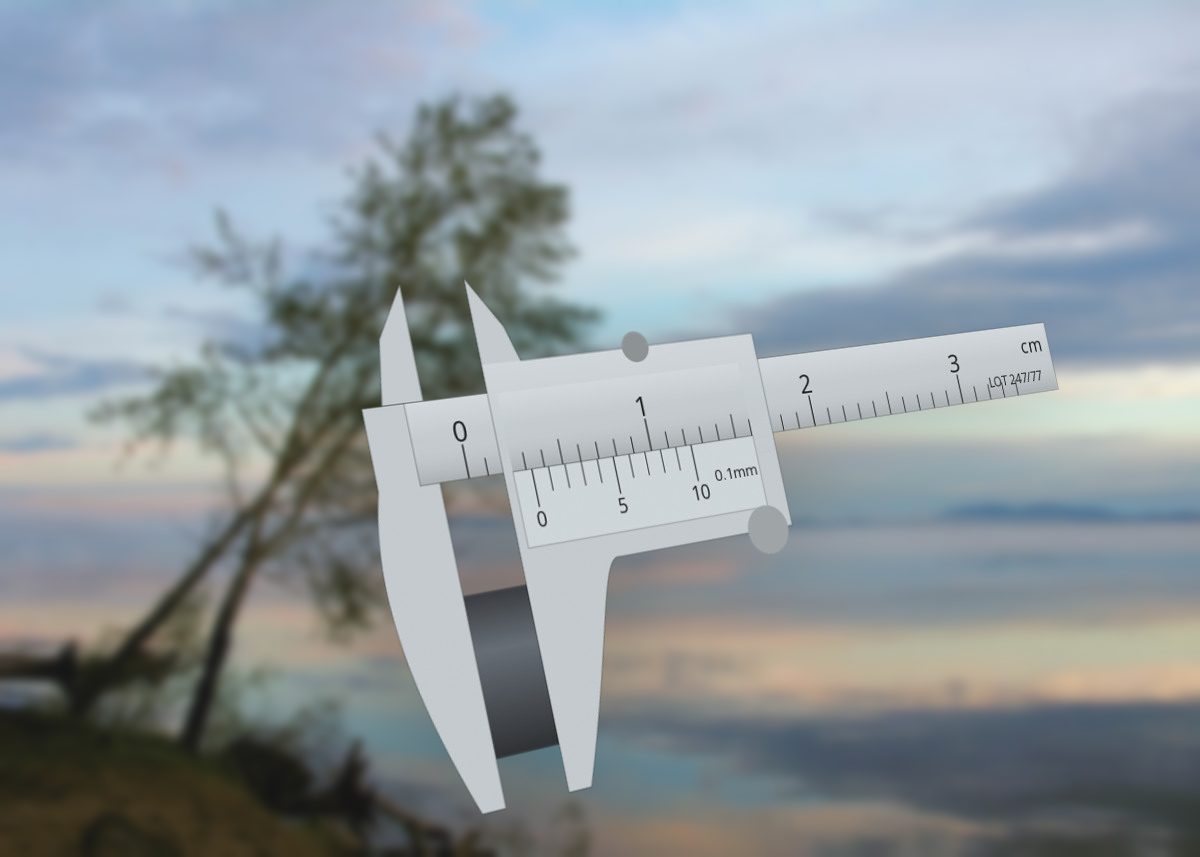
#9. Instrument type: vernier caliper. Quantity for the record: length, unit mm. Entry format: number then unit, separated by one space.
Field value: 3.3 mm
